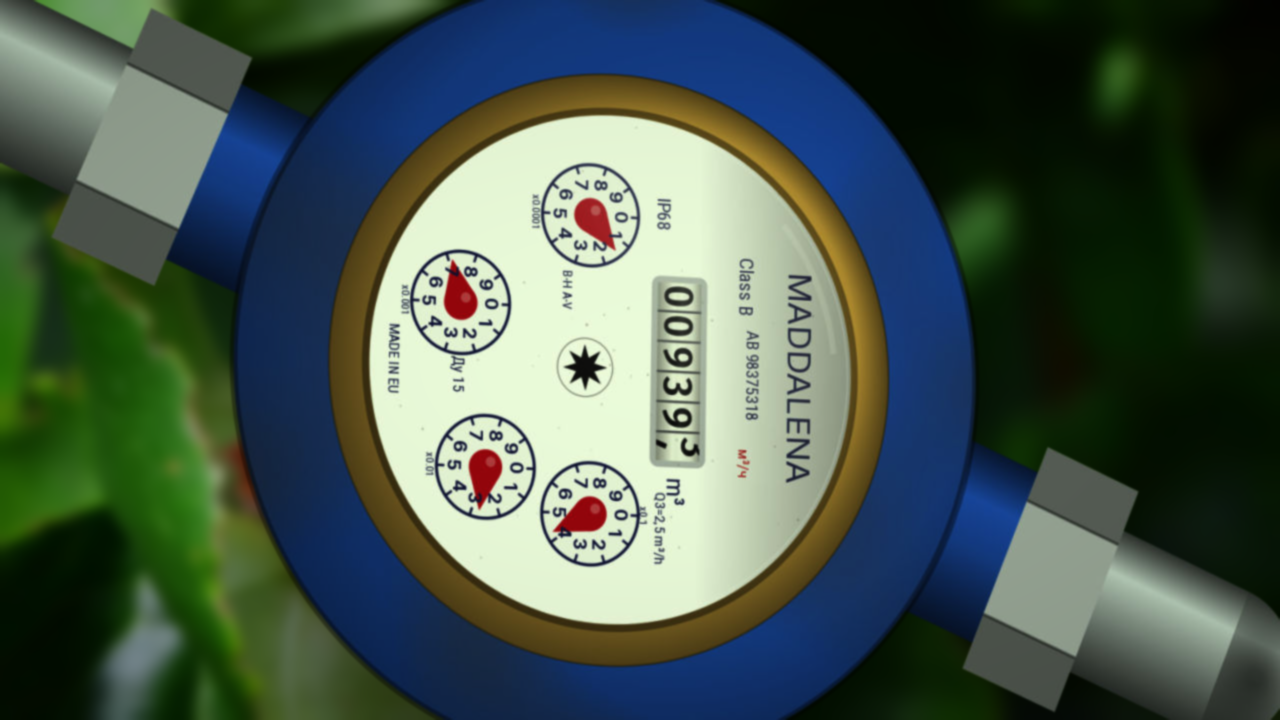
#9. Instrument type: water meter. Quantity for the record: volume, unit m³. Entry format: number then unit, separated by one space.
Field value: 9393.4271 m³
